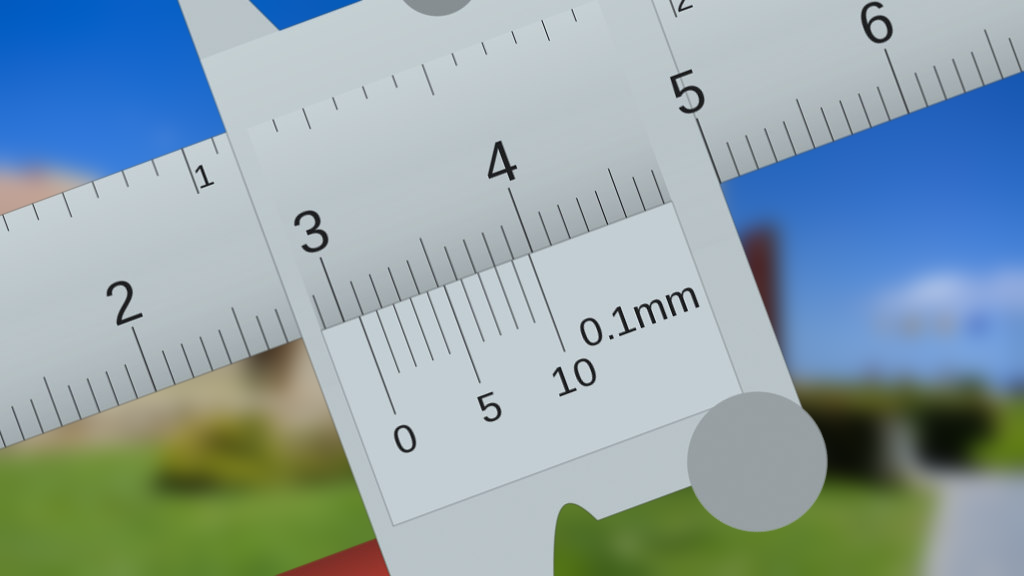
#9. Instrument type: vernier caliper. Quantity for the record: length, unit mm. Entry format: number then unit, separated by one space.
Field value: 30.8 mm
